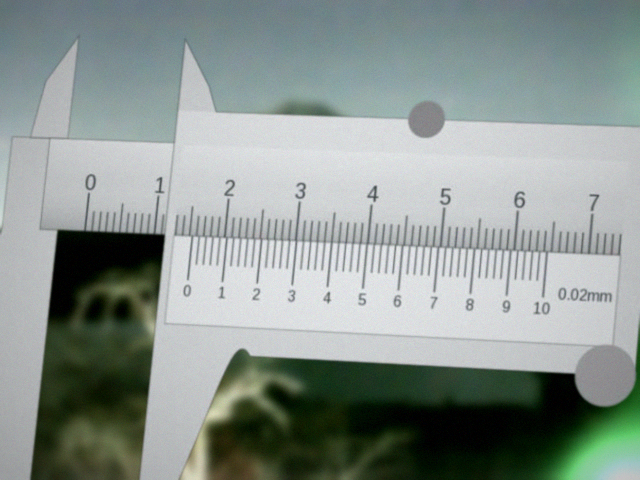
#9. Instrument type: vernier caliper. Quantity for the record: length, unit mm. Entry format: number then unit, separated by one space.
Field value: 15.4 mm
